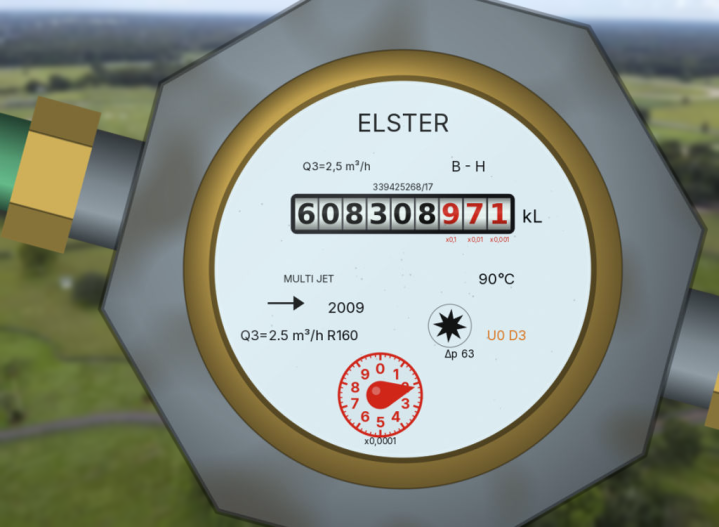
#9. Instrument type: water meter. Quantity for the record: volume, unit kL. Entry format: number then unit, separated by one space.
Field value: 608308.9712 kL
